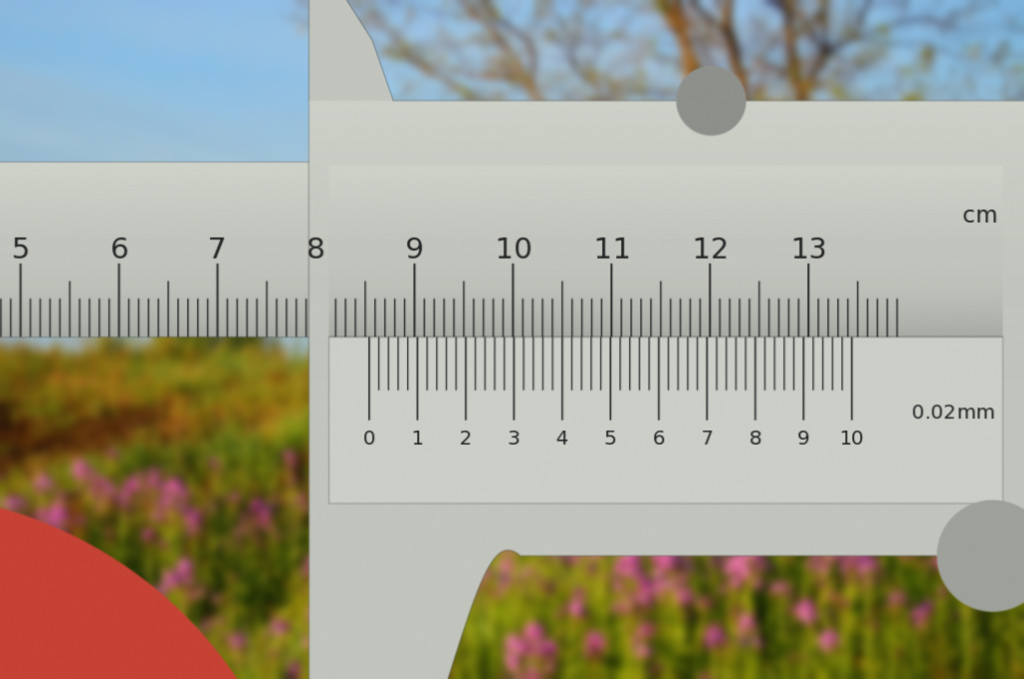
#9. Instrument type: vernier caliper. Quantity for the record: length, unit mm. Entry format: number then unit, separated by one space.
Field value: 85.4 mm
